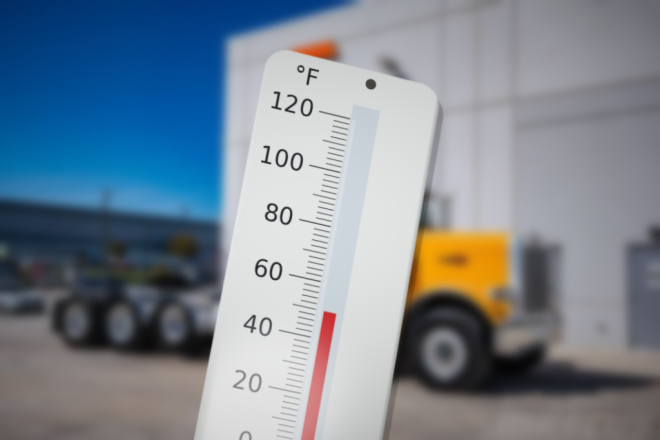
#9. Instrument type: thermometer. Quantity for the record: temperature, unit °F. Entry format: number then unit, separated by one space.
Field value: 50 °F
